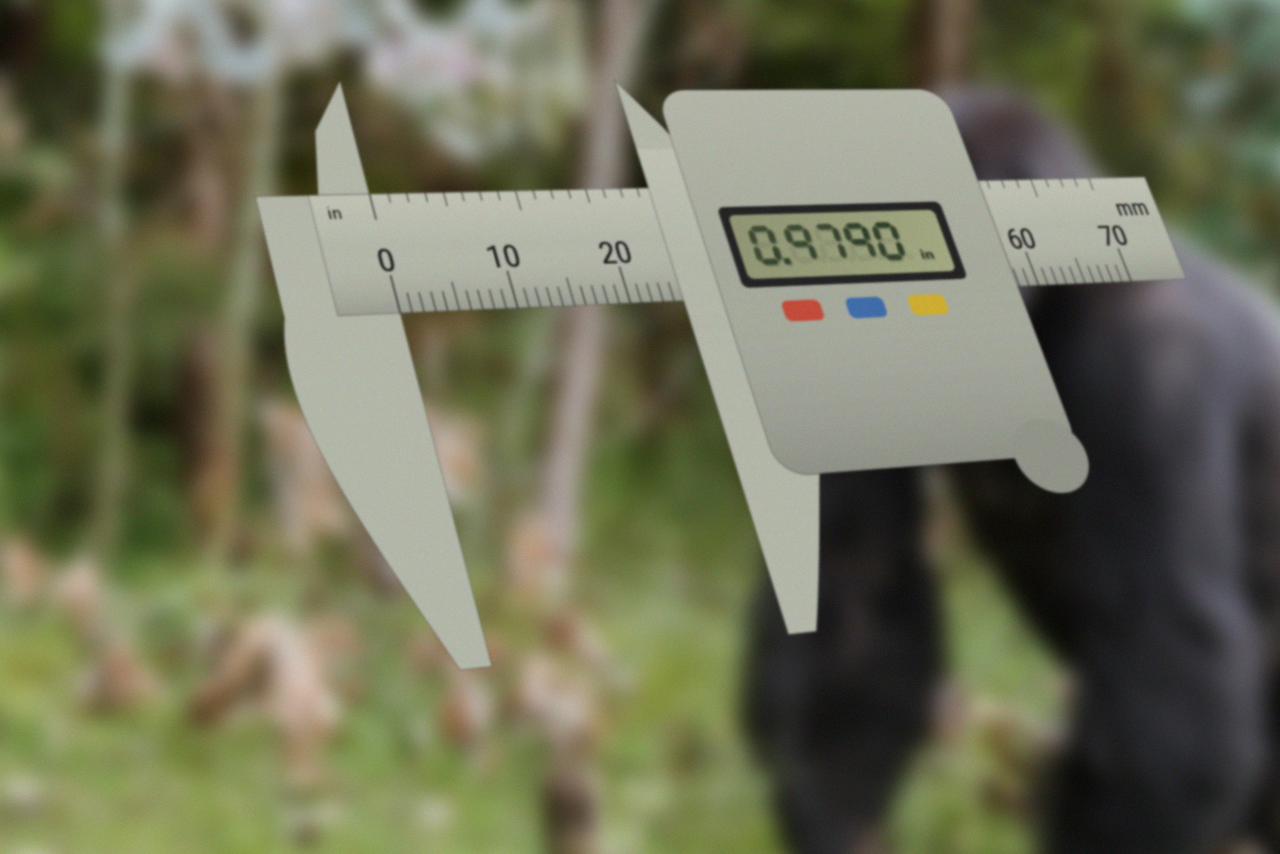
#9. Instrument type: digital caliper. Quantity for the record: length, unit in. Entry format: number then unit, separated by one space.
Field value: 0.9790 in
